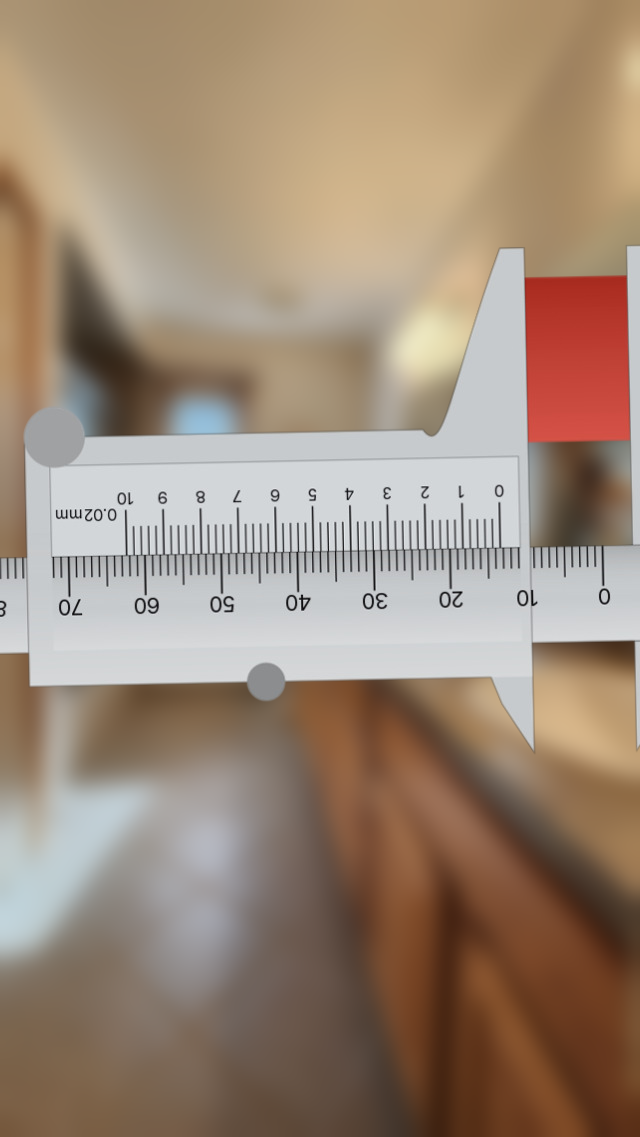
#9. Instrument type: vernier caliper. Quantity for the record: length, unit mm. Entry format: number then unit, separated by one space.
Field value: 13.4 mm
